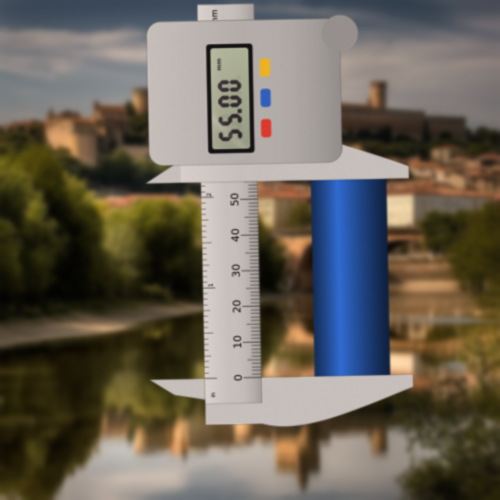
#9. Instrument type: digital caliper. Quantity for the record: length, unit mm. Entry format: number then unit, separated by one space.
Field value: 55.00 mm
